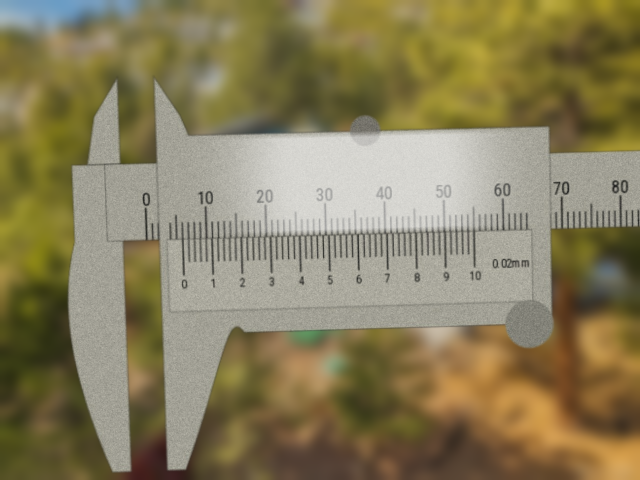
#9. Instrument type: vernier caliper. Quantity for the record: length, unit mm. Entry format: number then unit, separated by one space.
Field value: 6.0 mm
